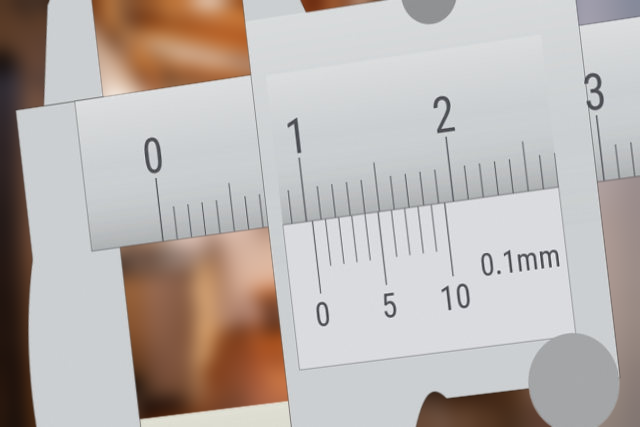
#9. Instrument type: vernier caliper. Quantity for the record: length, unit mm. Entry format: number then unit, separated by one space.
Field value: 10.4 mm
